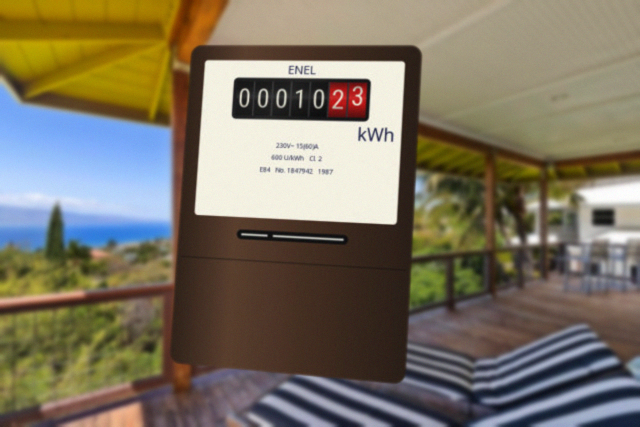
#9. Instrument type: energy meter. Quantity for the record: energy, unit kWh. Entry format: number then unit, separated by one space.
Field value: 10.23 kWh
